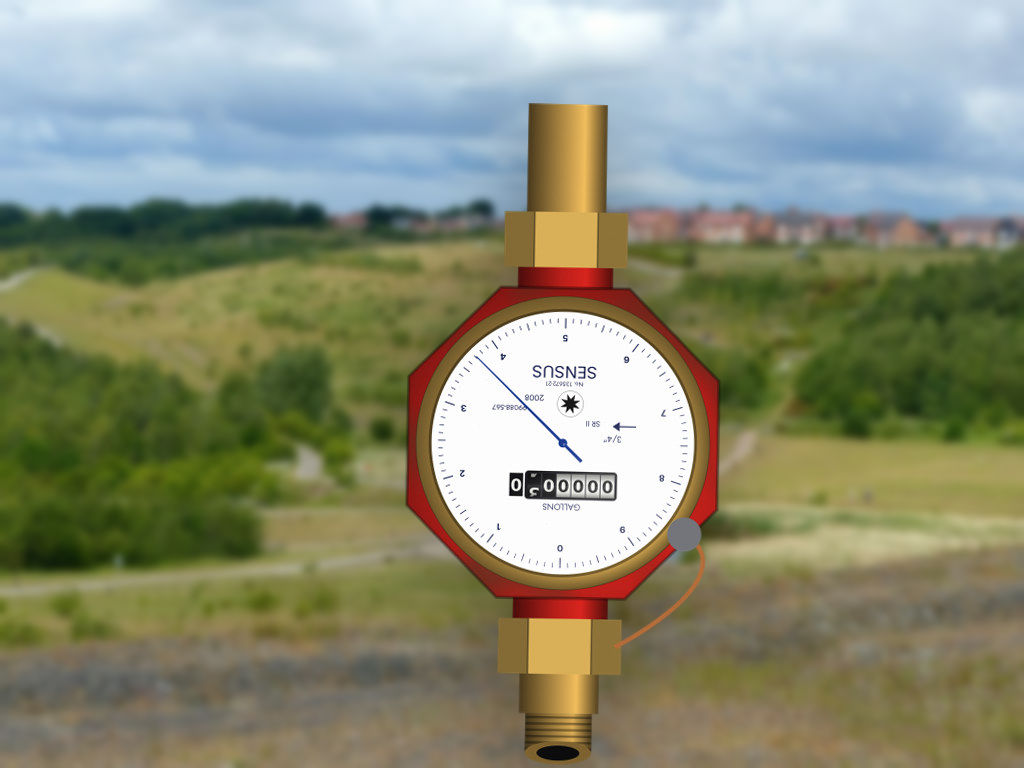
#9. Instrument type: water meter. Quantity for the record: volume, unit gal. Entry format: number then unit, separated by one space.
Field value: 33.7 gal
